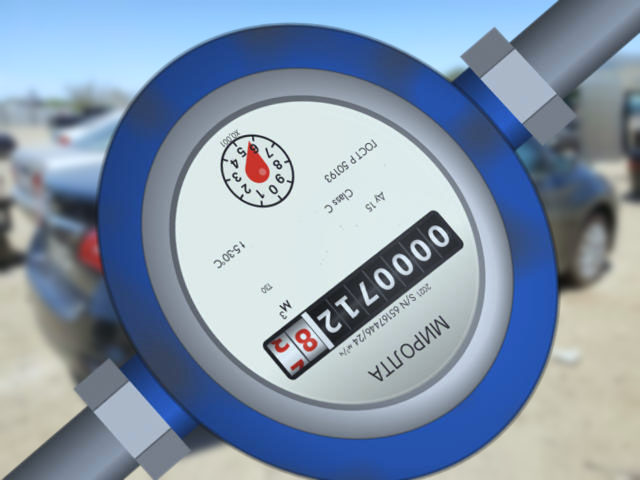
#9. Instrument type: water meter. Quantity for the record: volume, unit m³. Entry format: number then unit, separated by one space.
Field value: 712.825 m³
